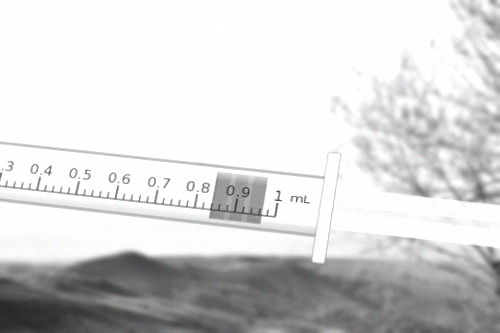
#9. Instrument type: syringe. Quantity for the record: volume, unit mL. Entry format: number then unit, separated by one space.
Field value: 0.84 mL
